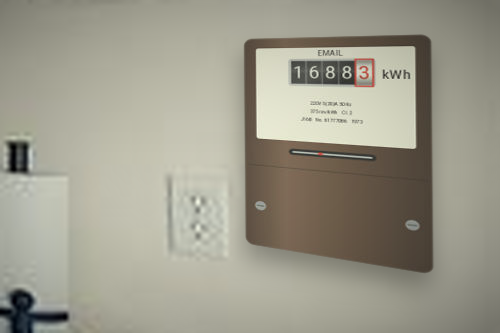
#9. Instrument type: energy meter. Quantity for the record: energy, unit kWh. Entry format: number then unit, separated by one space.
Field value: 1688.3 kWh
